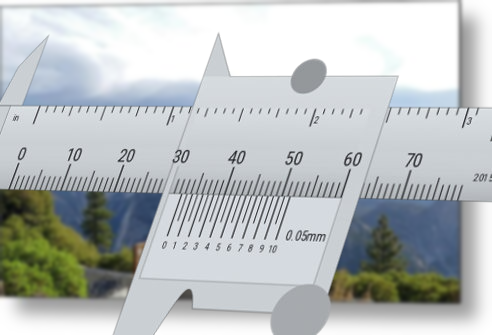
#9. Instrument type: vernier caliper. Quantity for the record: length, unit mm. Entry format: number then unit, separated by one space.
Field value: 32.4 mm
